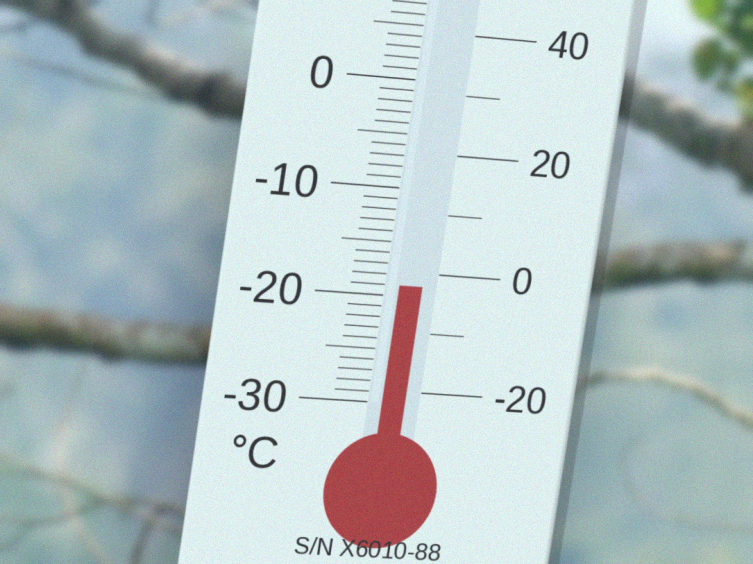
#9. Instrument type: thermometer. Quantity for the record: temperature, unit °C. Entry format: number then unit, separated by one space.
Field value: -19 °C
